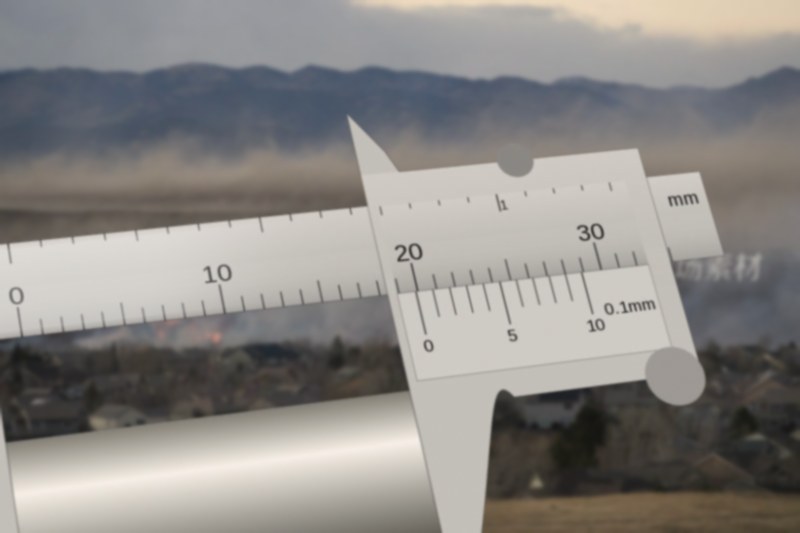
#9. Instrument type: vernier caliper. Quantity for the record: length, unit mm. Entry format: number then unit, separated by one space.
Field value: 19.9 mm
